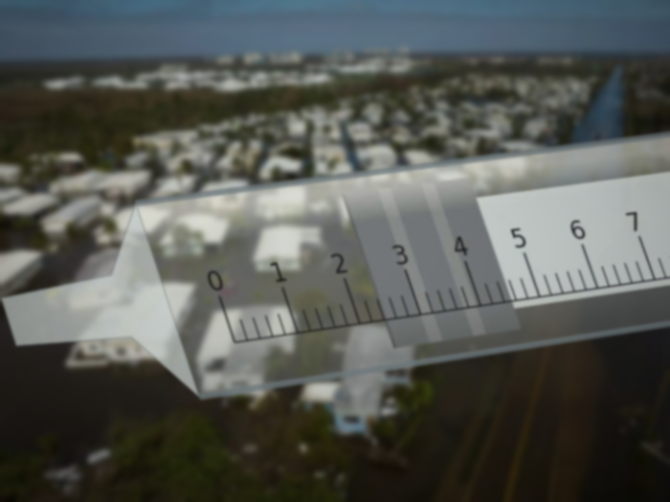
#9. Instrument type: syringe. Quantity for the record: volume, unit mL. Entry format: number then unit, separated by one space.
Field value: 2.4 mL
